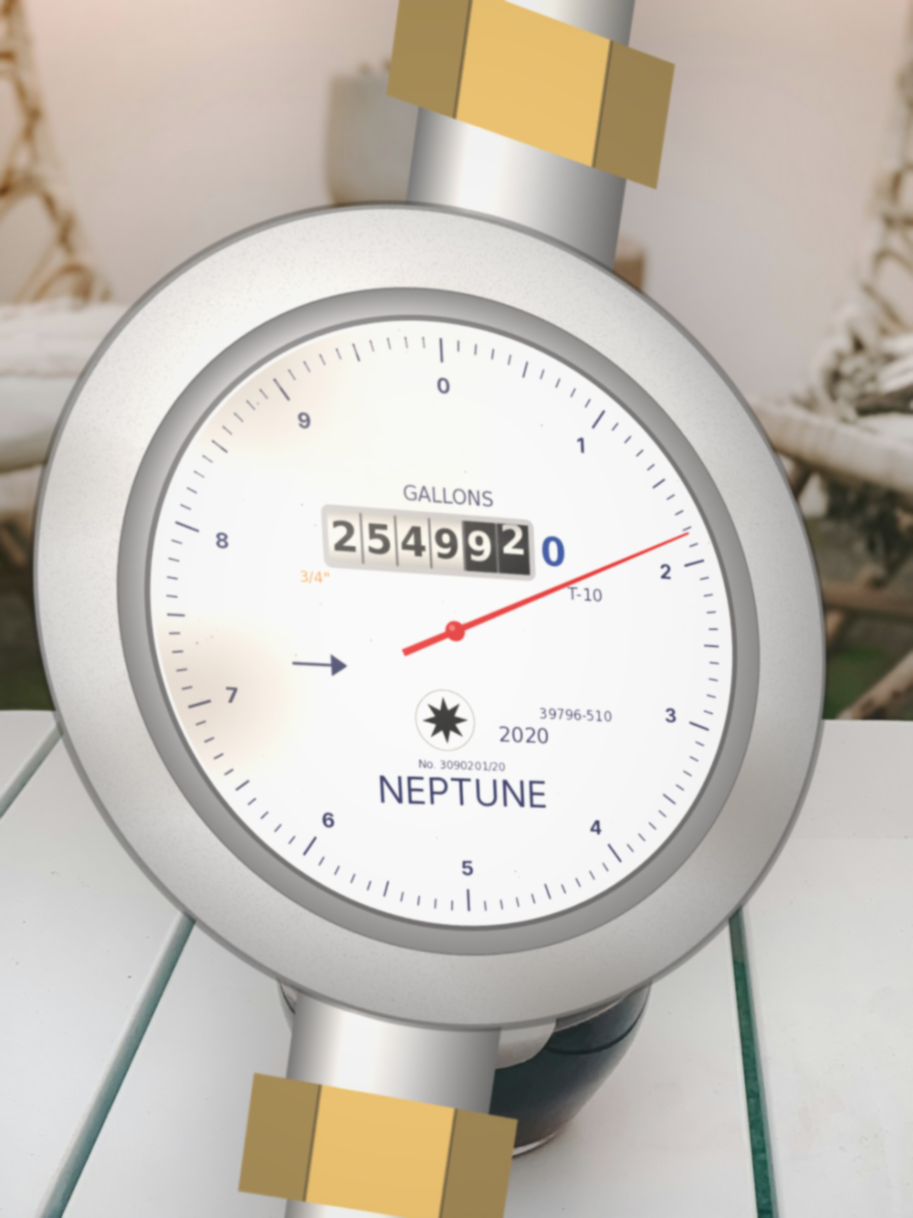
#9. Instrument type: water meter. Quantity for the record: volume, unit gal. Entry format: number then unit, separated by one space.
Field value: 2549921.8 gal
